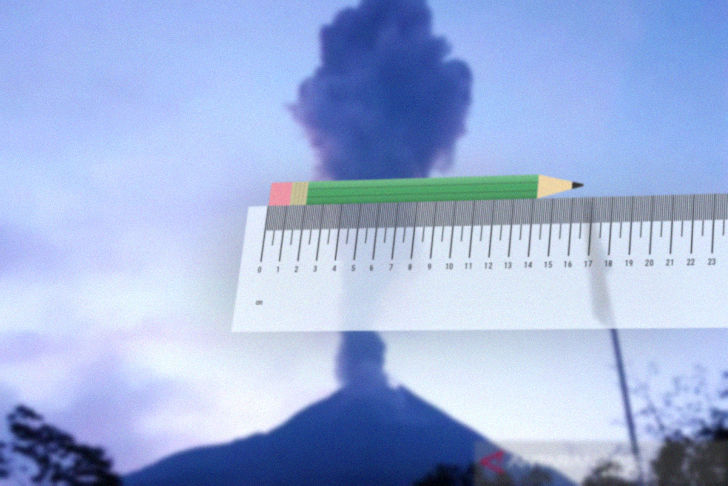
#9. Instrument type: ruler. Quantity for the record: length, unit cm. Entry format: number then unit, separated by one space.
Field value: 16.5 cm
